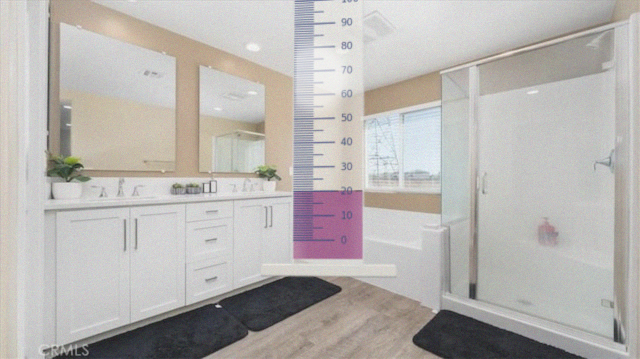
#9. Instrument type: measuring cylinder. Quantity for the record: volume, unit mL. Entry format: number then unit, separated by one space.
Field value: 20 mL
